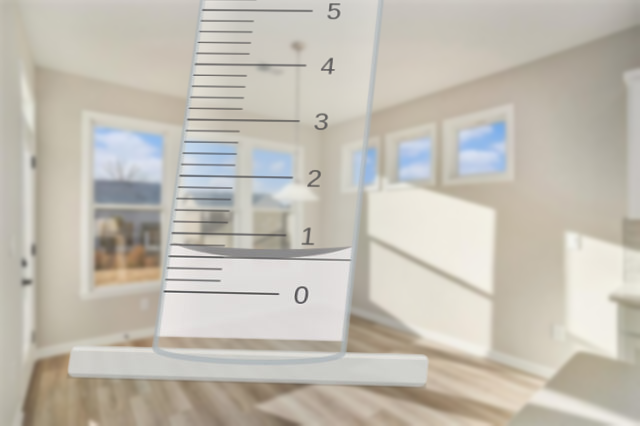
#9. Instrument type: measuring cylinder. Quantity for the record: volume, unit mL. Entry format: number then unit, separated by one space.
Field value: 0.6 mL
